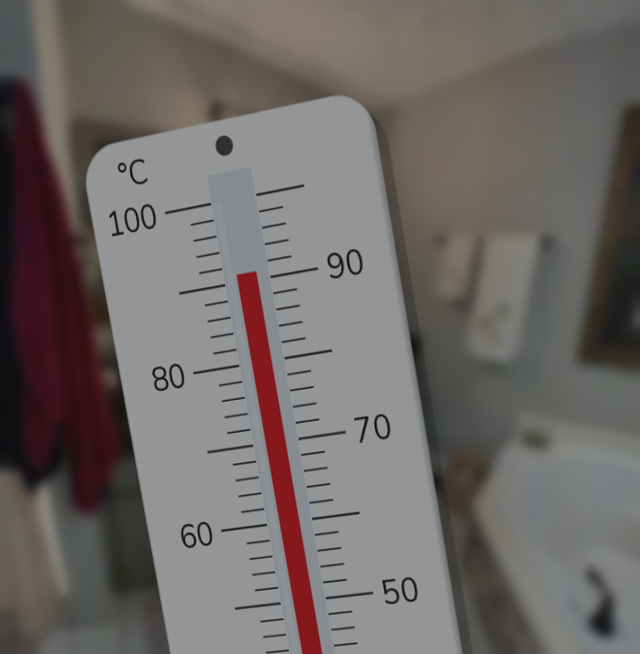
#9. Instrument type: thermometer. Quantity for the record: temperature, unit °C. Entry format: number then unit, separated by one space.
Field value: 91 °C
